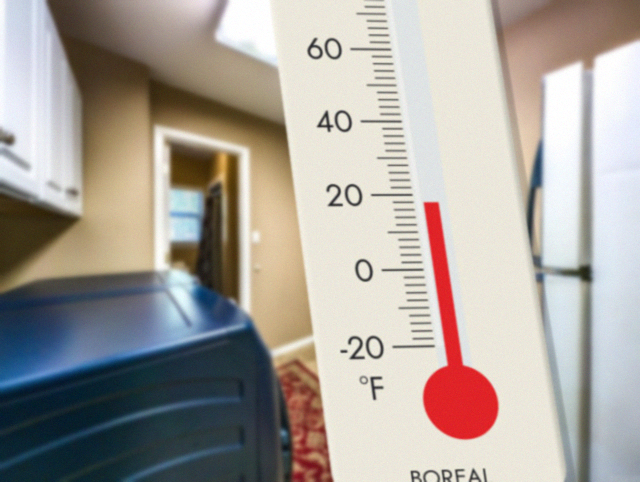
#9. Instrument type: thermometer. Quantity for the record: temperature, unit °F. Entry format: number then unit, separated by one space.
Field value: 18 °F
